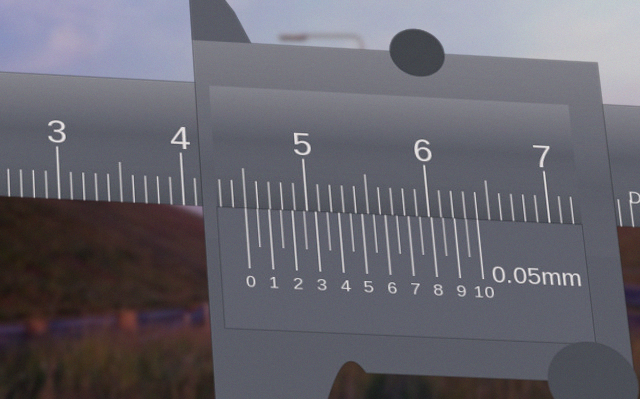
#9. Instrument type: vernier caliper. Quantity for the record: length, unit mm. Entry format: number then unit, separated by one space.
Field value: 45.0 mm
